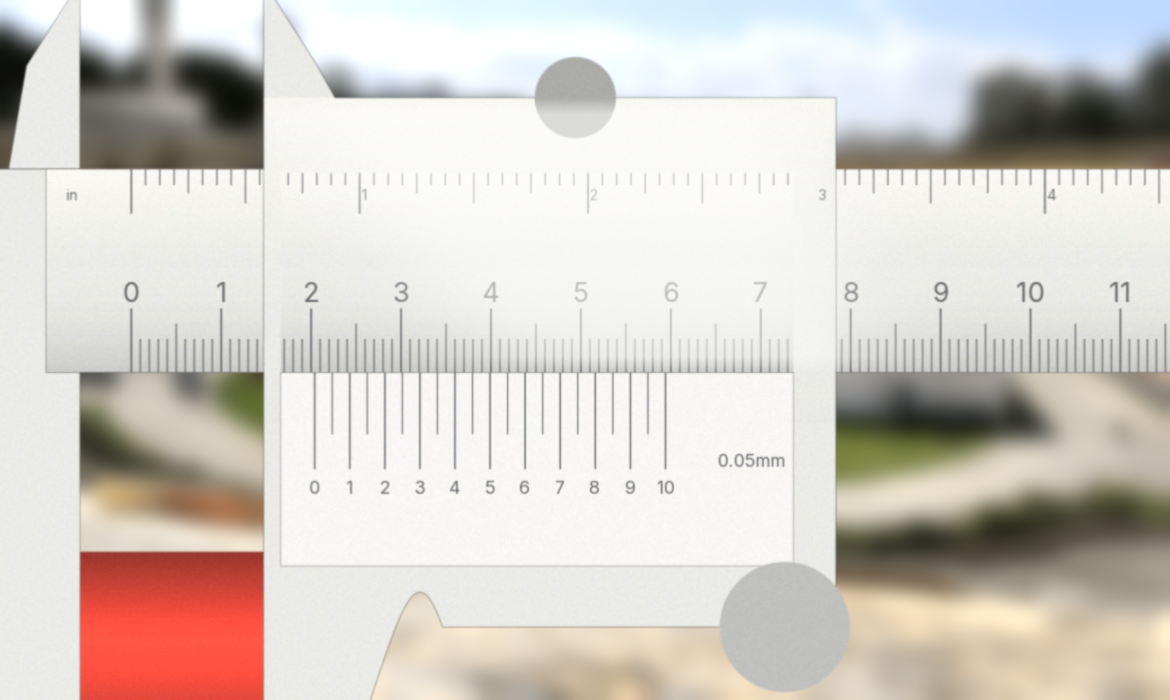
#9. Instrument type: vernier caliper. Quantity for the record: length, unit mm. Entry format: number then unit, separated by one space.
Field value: 20.4 mm
